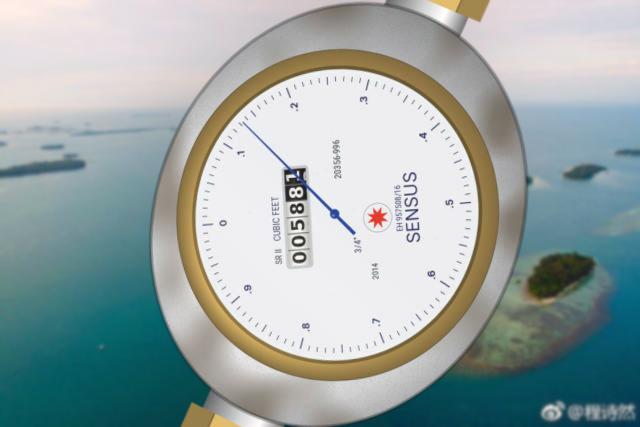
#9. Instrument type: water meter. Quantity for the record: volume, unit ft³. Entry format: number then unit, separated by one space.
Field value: 5881.13 ft³
